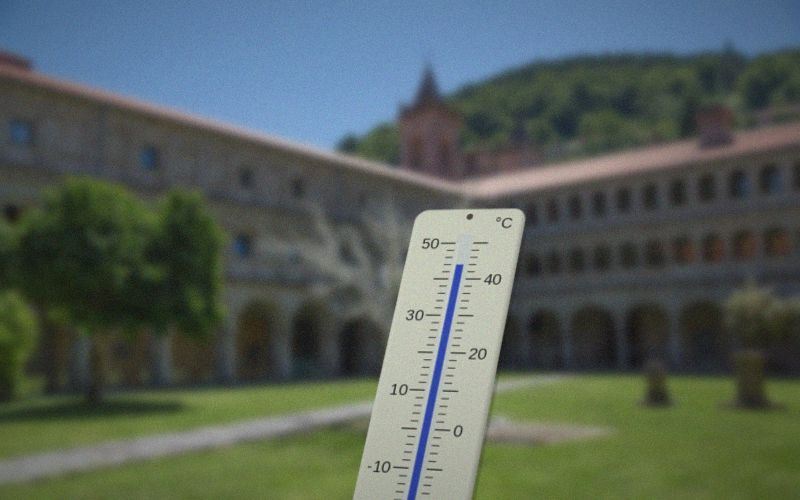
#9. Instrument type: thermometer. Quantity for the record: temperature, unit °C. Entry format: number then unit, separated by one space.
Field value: 44 °C
